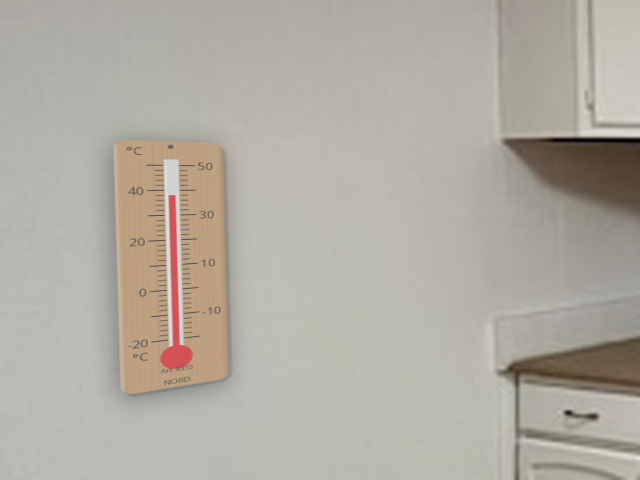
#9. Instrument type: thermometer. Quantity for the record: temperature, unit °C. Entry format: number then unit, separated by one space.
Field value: 38 °C
